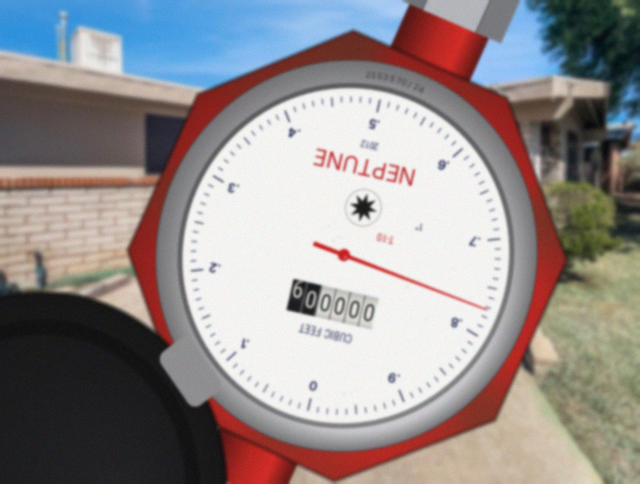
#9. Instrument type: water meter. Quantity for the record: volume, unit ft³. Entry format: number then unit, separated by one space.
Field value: 8.77 ft³
